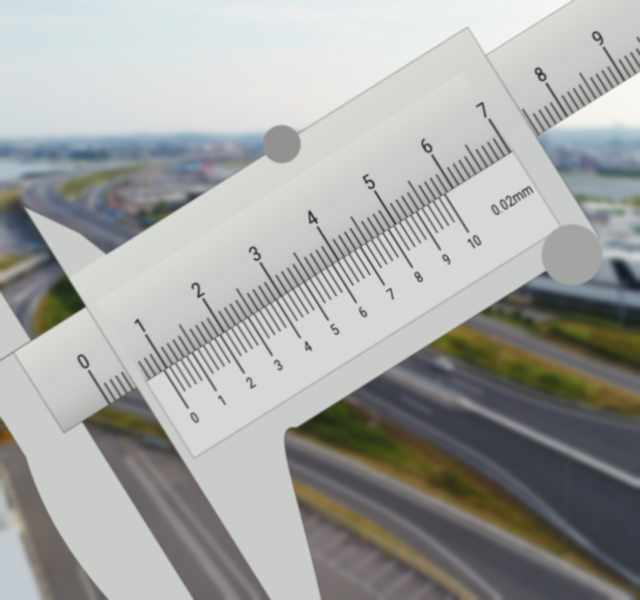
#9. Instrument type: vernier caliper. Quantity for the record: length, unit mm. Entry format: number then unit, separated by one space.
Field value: 9.5 mm
